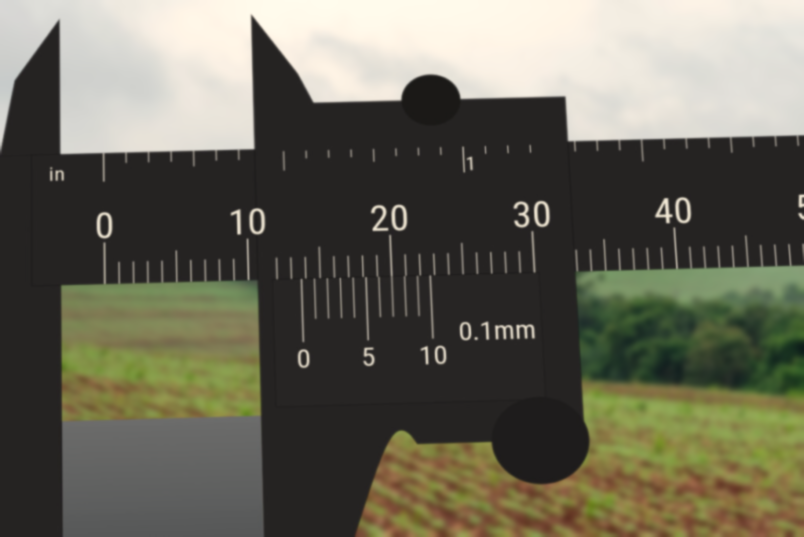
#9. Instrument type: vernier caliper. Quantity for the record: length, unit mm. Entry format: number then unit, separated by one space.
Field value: 13.7 mm
